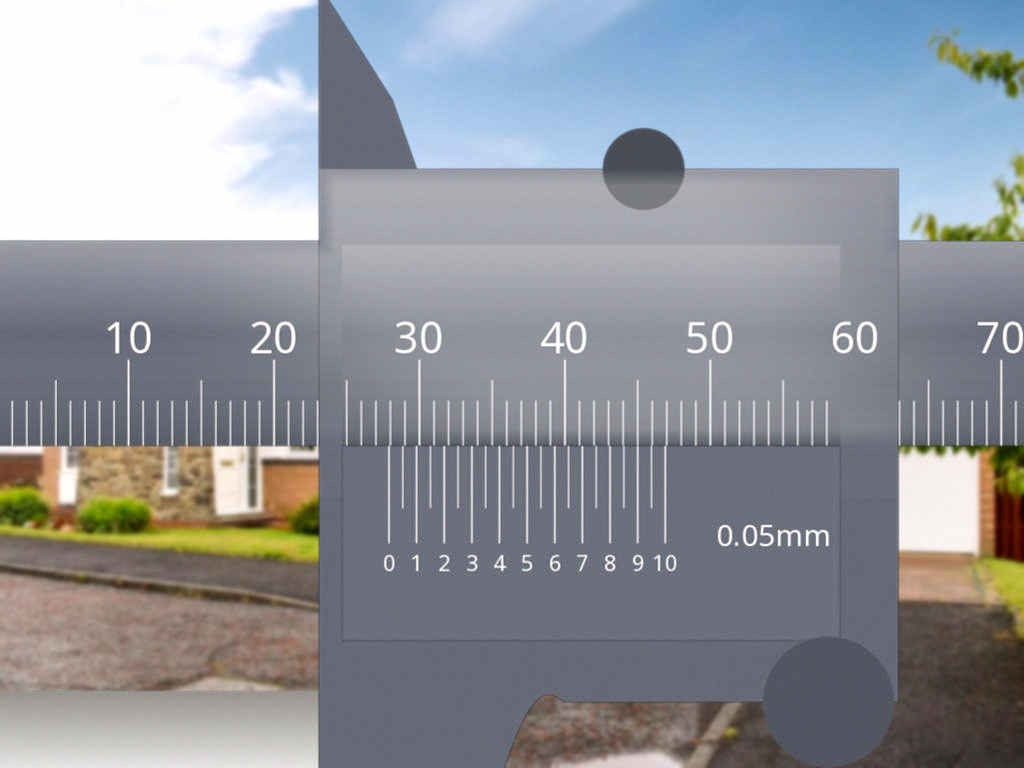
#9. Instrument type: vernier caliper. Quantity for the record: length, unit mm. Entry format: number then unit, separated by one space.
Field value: 27.9 mm
